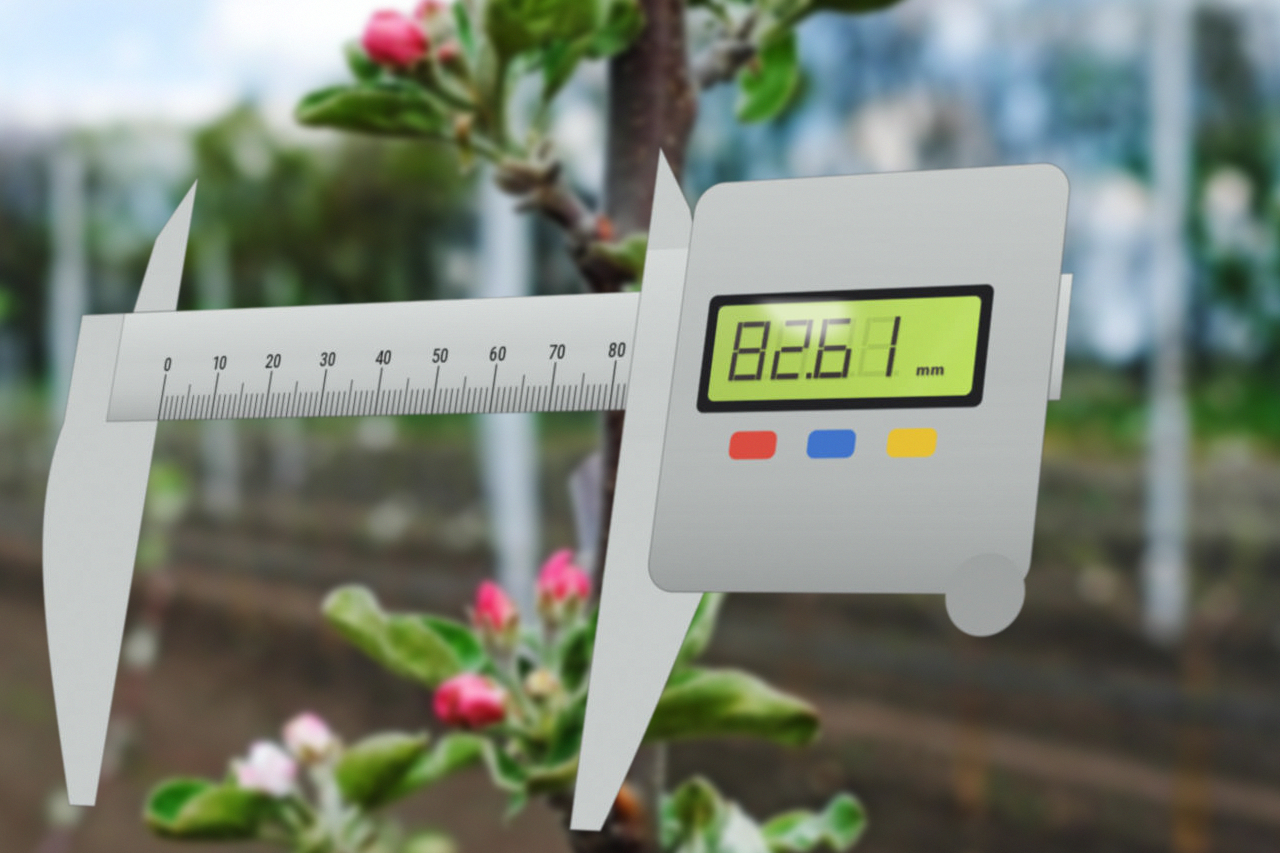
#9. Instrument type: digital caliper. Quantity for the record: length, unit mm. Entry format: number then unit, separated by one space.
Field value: 82.61 mm
